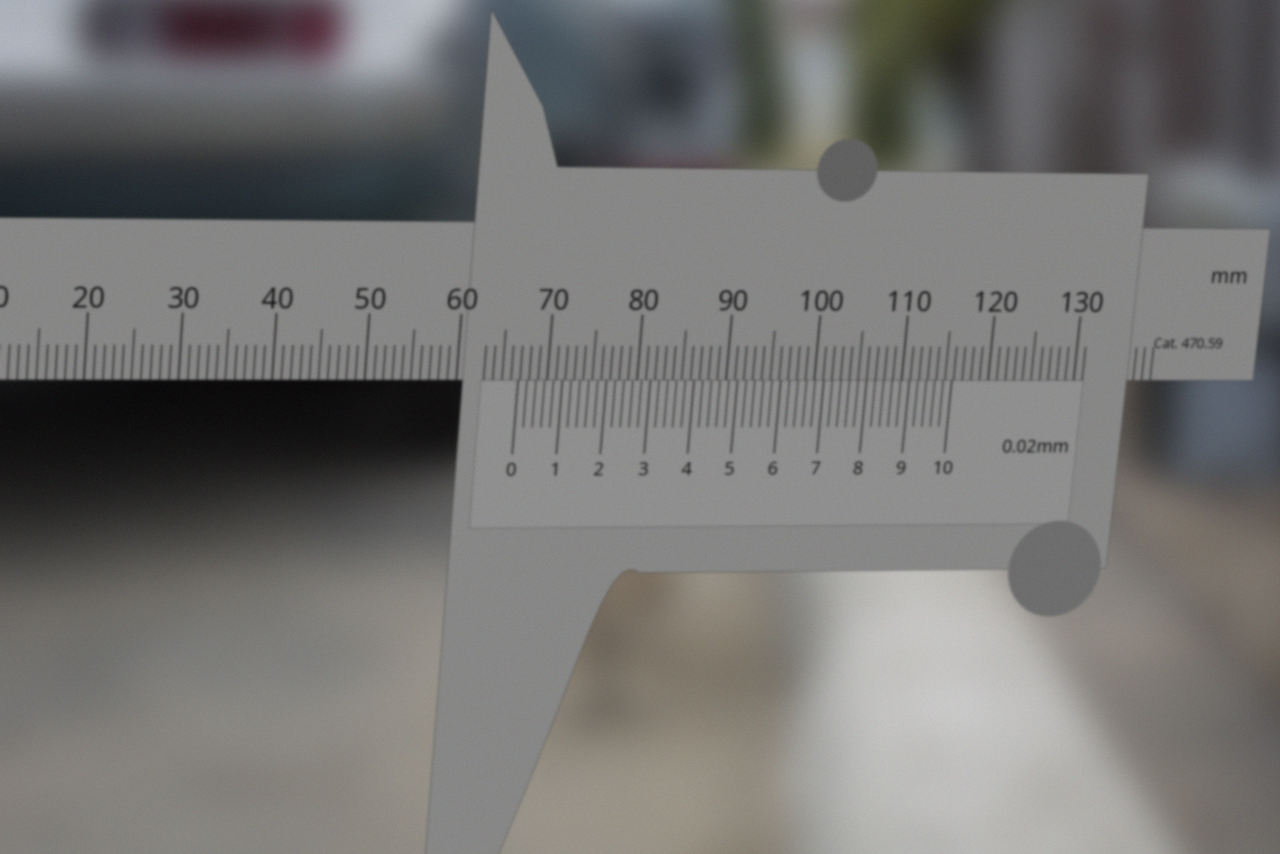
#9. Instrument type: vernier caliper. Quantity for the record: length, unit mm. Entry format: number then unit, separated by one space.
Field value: 66.8 mm
